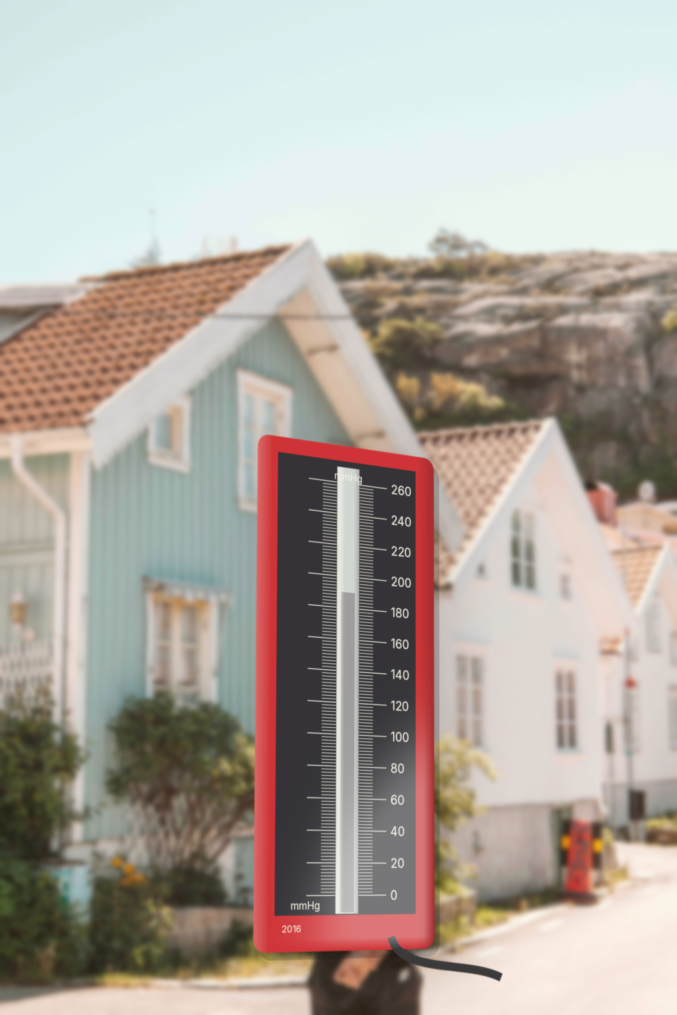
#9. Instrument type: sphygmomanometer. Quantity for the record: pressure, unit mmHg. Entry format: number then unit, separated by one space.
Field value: 190 mmHg
